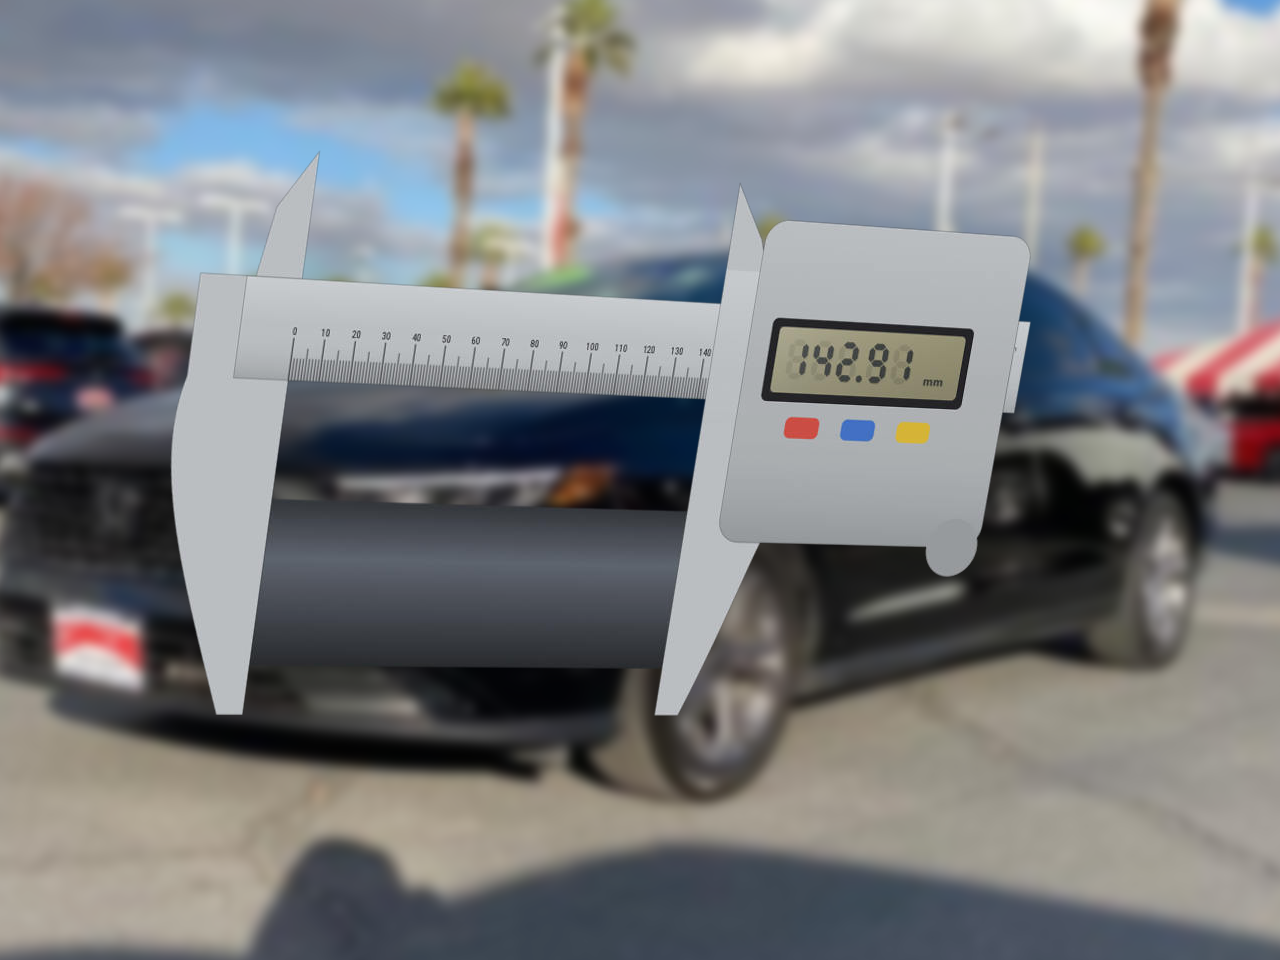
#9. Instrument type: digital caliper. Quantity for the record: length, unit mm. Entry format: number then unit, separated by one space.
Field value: 142.91 mm
